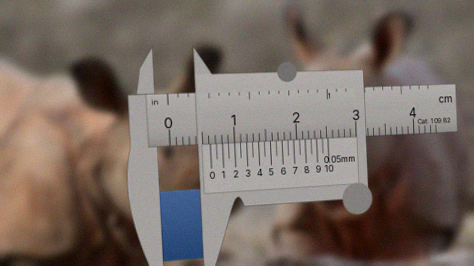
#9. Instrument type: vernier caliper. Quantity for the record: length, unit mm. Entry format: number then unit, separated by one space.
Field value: 6.2 mm
